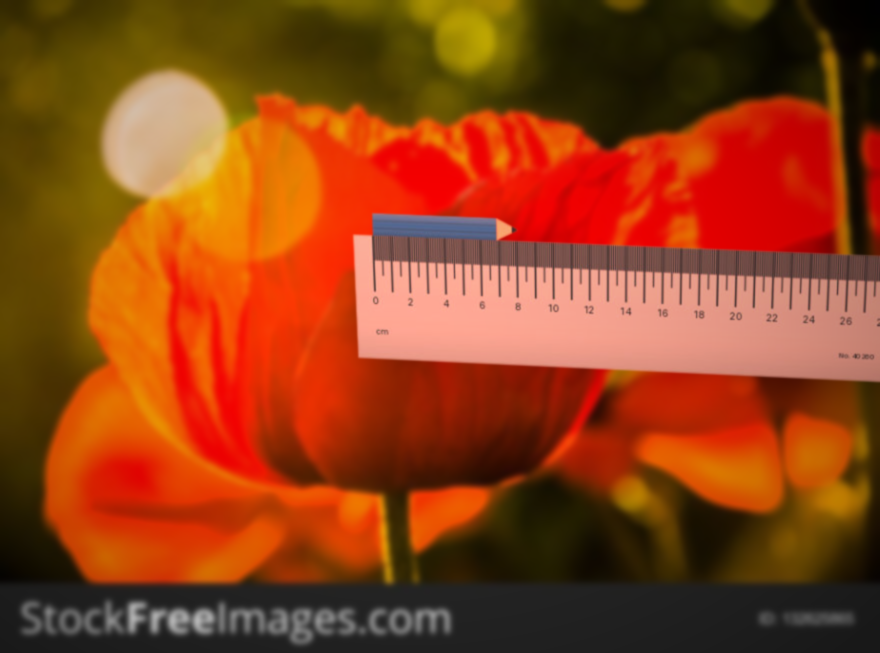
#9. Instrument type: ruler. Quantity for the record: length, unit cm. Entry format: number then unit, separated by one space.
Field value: 8 cm
